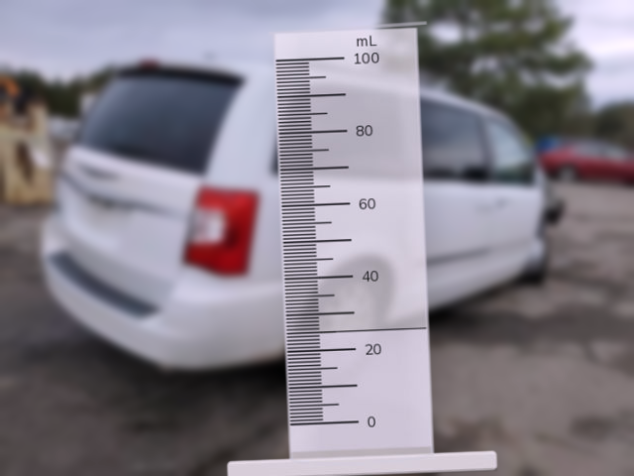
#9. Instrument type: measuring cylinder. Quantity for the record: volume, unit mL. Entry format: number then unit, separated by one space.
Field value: 25 mL
